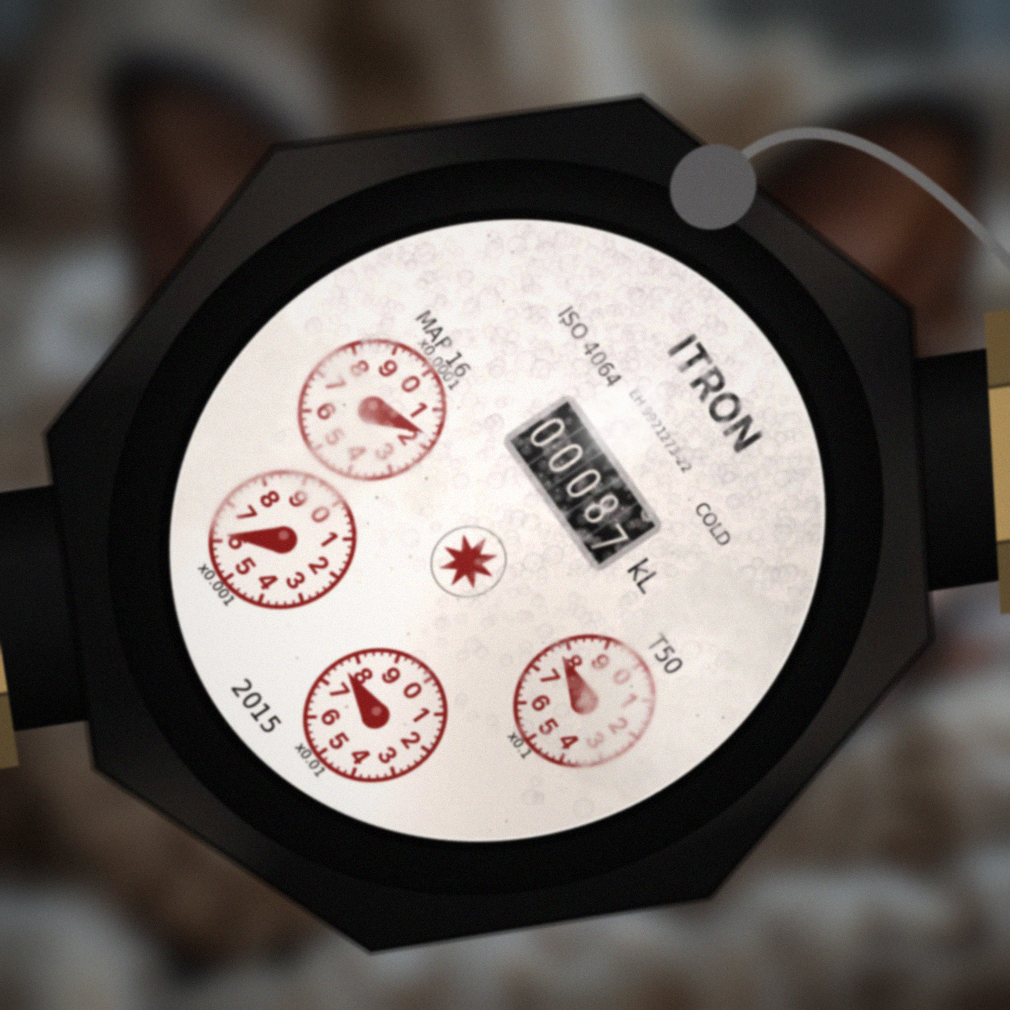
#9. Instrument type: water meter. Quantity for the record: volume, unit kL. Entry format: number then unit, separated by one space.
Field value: 86.7761 kL
